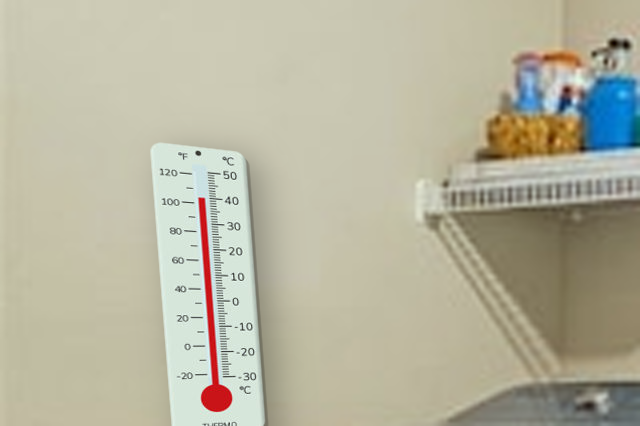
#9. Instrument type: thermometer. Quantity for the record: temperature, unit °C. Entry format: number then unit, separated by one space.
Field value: 40 °C
